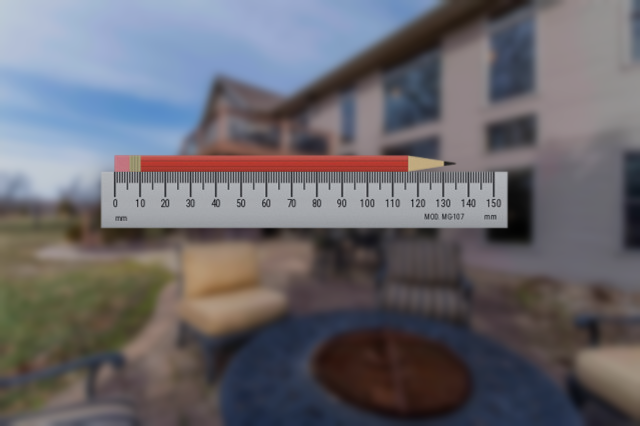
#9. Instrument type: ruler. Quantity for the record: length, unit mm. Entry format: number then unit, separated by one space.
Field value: 135 mm
